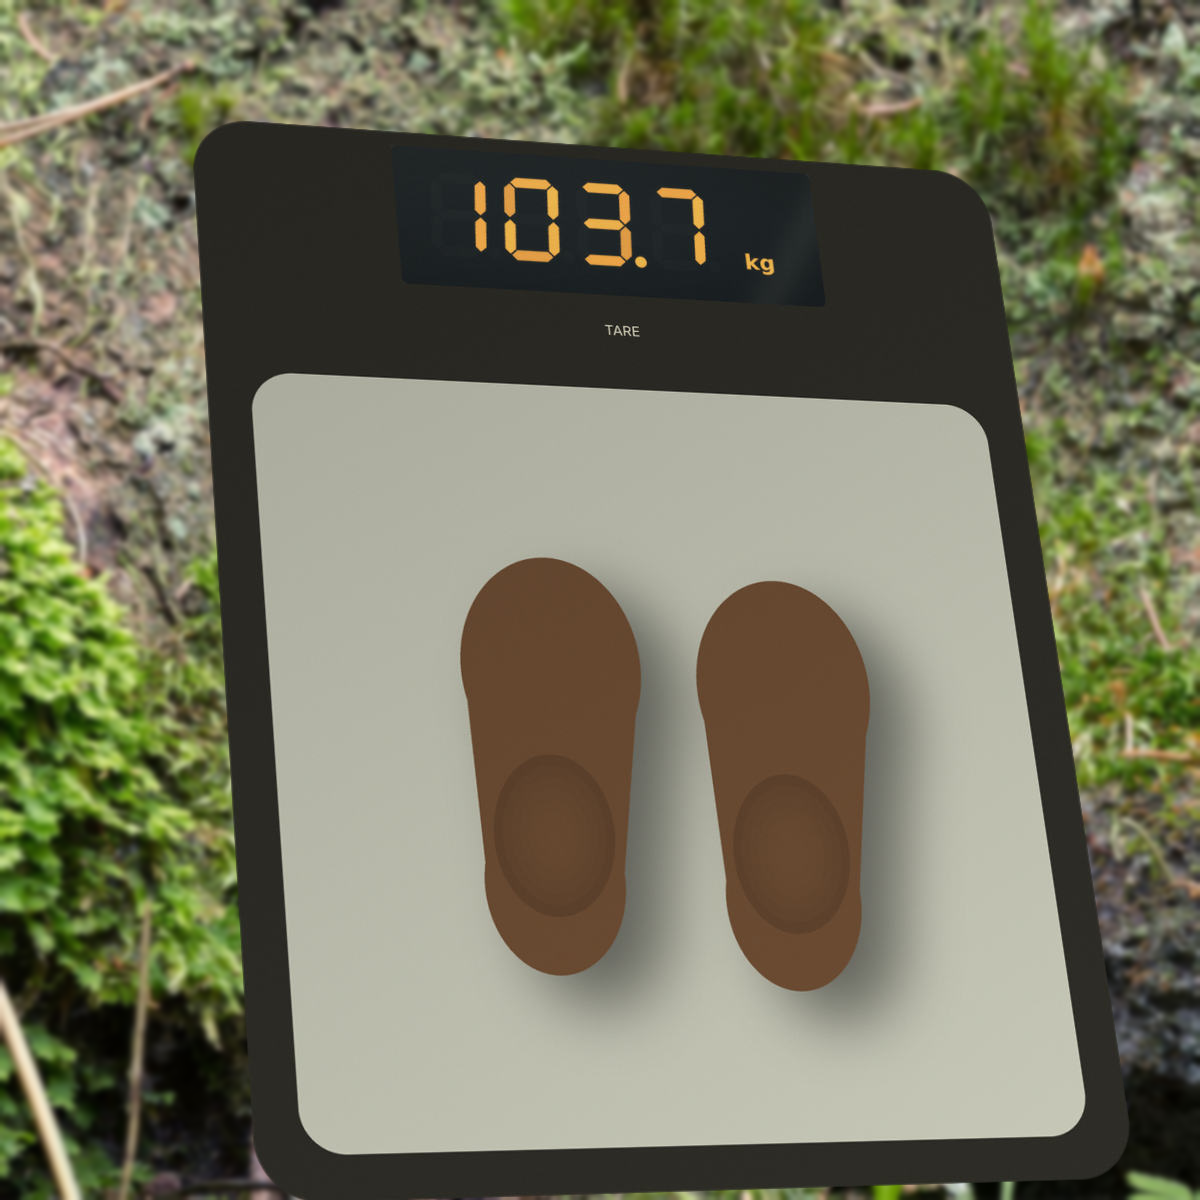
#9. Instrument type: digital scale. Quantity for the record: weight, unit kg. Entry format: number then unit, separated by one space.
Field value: 103.7 kg
